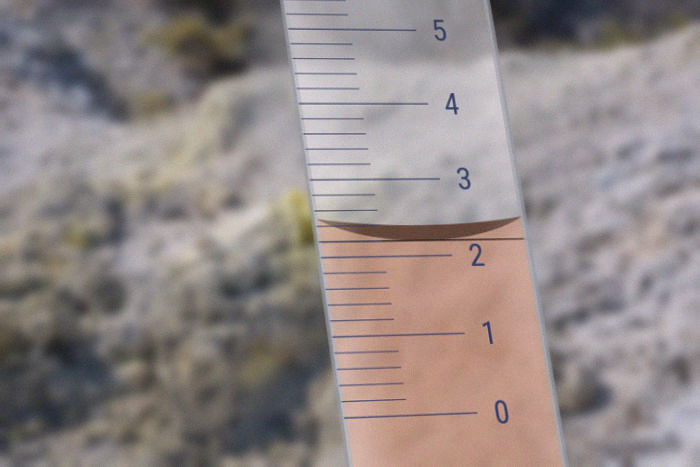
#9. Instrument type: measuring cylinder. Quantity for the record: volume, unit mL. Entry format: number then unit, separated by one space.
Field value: 2.2 mL
